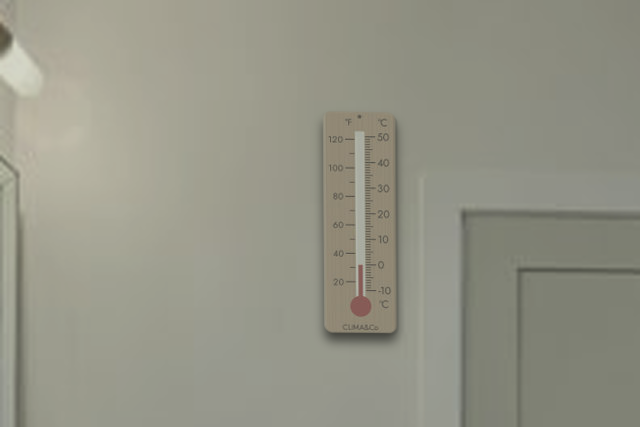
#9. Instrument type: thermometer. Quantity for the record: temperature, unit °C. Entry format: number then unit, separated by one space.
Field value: 0 °C
